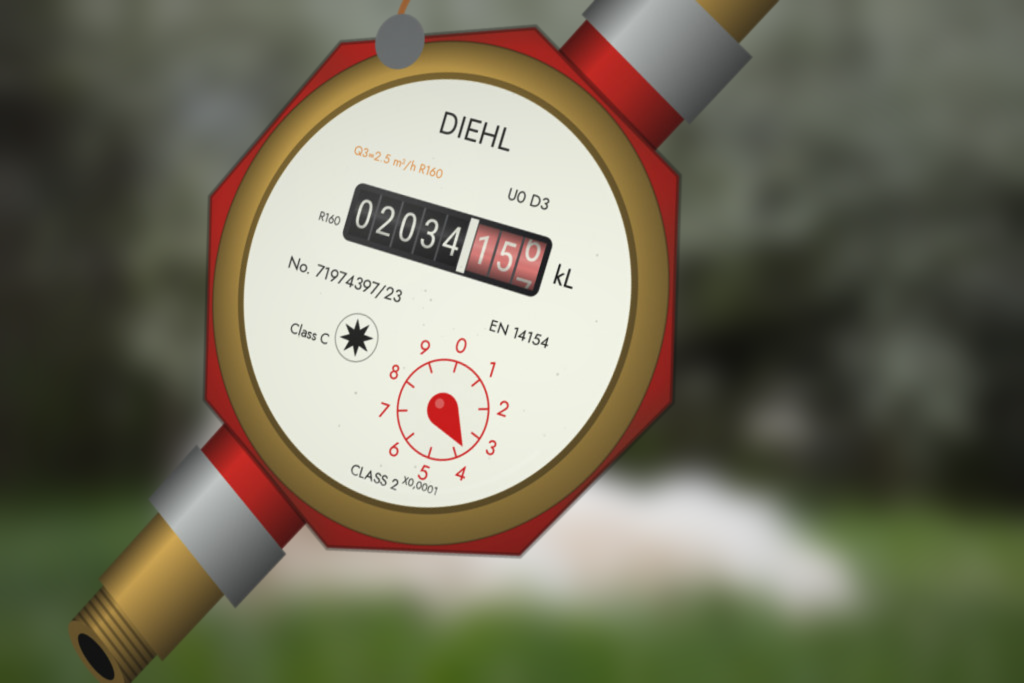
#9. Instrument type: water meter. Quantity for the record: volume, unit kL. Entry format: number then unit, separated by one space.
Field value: 2034.1563 kL
